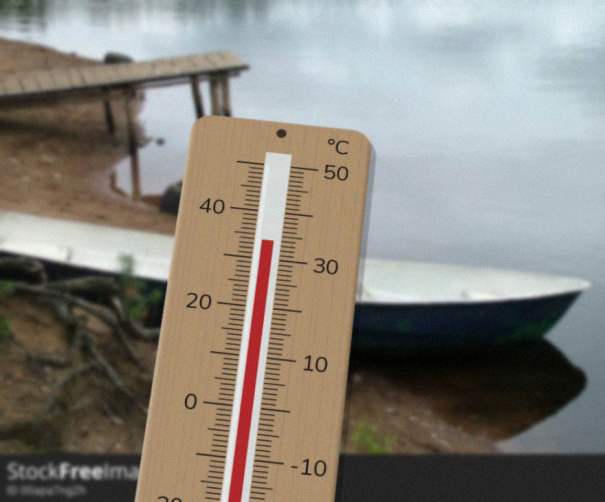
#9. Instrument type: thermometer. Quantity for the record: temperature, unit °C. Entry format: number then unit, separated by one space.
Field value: 34 °C
